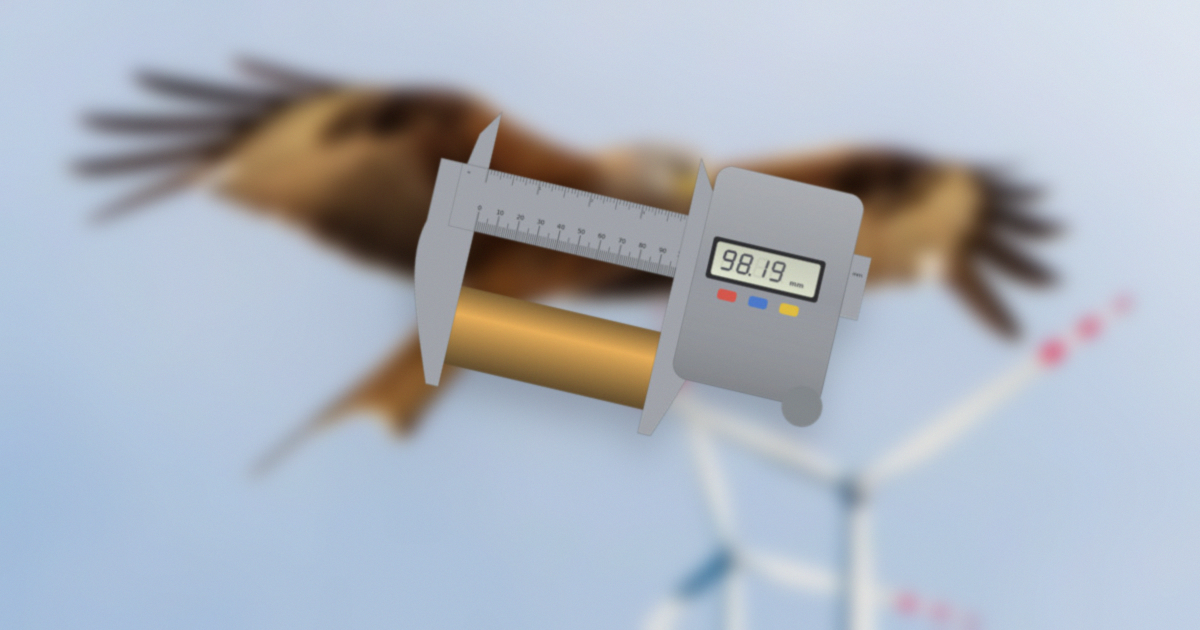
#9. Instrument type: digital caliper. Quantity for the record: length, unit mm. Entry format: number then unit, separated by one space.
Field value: 98.19 mm
